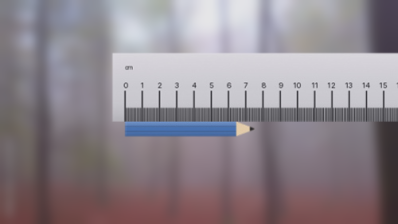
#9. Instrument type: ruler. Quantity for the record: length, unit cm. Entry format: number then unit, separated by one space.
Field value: 7.5 cm
